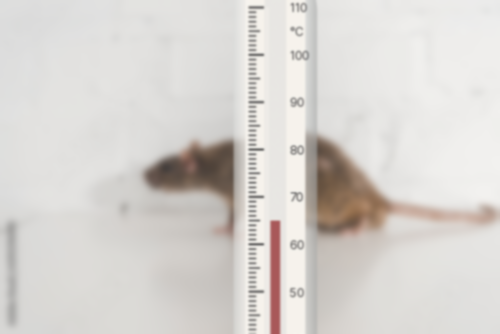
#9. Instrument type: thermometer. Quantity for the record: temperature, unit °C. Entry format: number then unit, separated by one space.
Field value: 65 °C
